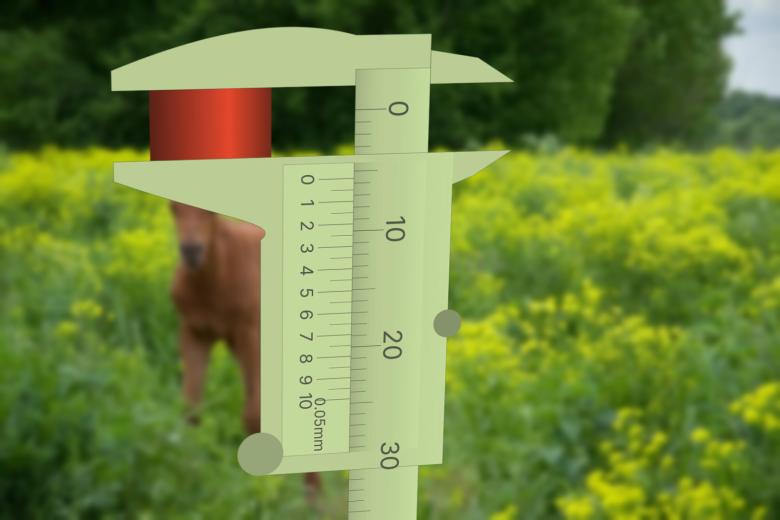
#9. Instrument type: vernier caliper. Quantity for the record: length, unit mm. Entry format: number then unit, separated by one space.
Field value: 5.6 mm
